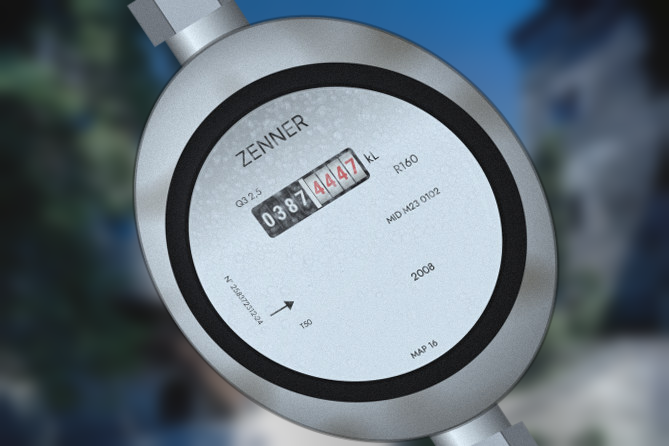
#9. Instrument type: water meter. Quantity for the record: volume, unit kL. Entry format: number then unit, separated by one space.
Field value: 387.4447 kL
